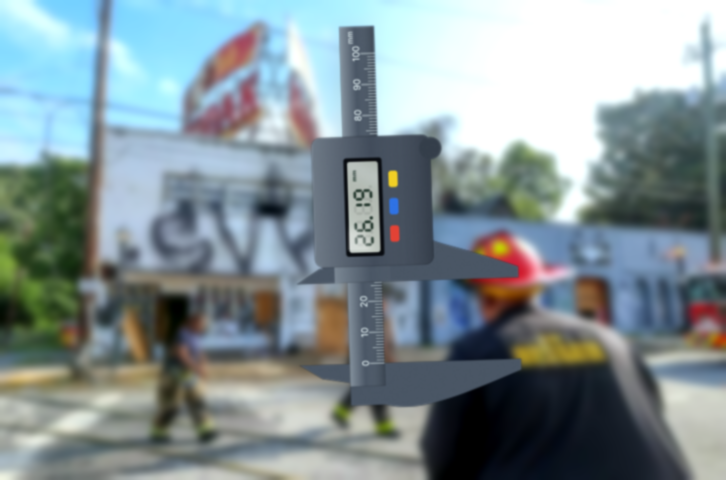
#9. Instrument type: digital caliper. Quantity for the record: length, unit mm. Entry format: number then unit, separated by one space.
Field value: 26.19 mm
